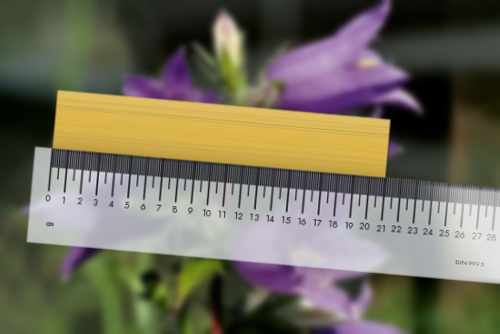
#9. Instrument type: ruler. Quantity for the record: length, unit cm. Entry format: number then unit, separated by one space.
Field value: 21 cm
